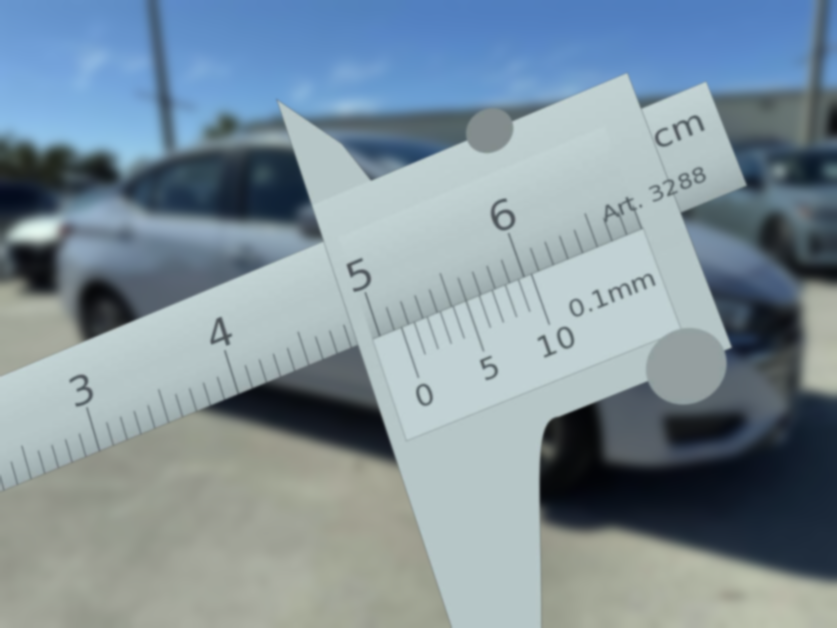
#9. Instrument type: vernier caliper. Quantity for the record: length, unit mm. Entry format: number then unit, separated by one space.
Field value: 51.5 mm
